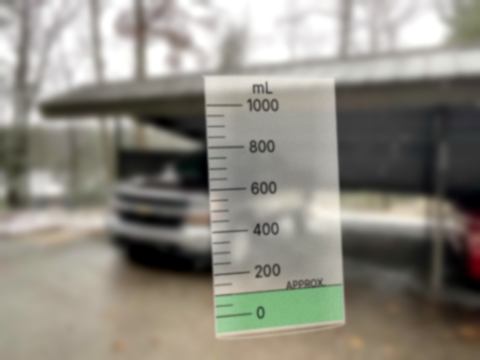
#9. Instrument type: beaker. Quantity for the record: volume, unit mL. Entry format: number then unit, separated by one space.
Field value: 100 mL
